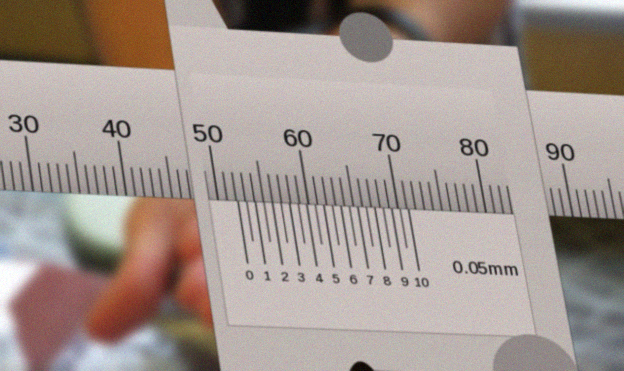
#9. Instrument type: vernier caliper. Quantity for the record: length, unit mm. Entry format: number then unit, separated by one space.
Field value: 52.2 mm
